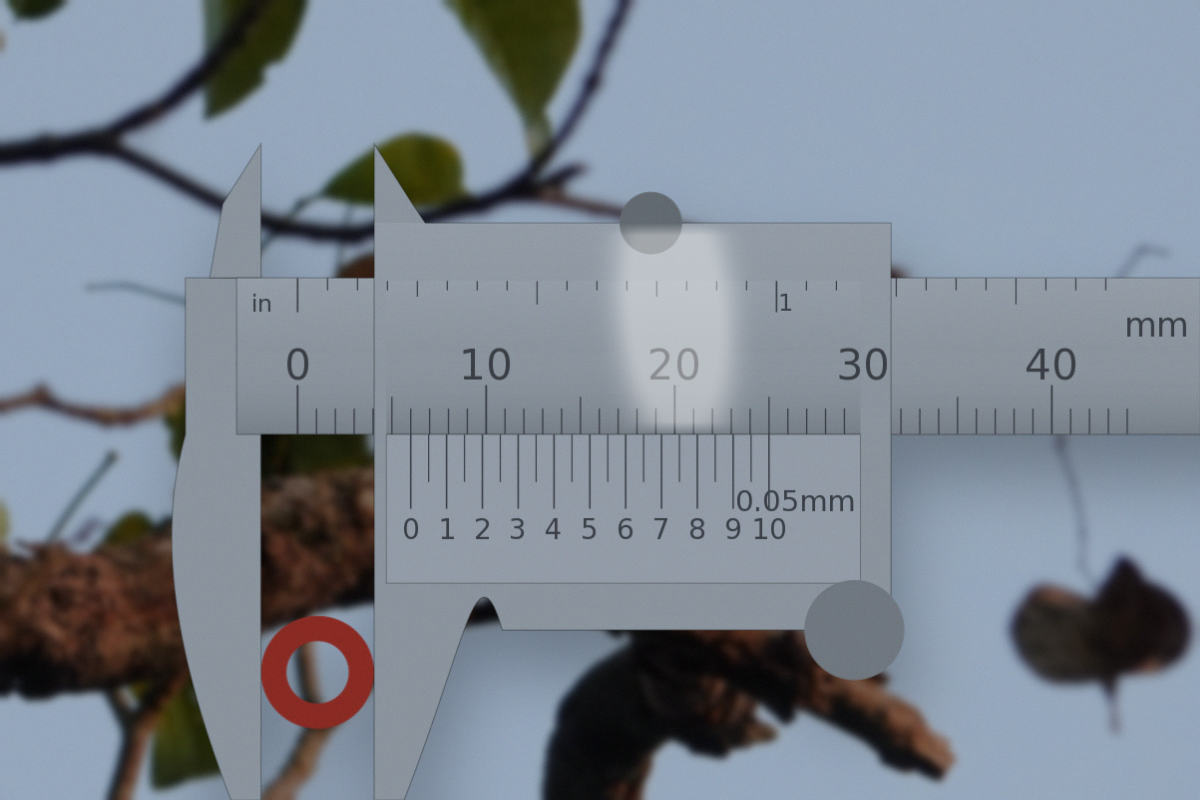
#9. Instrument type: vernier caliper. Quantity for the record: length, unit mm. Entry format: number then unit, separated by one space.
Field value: 6.0 mm
